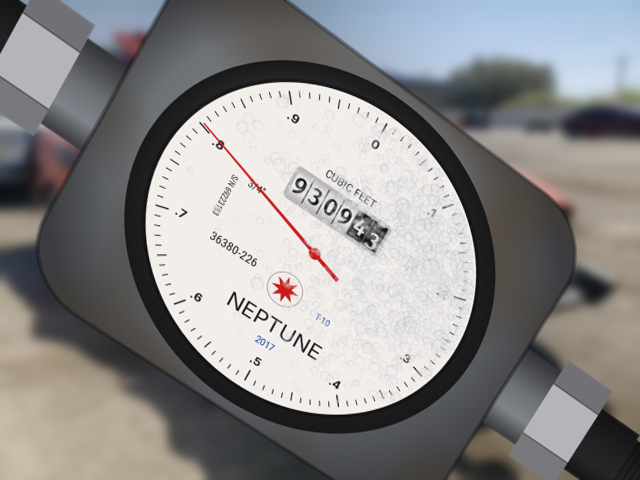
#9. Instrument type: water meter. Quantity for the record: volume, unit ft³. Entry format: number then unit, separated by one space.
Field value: 930942.80 ft³
